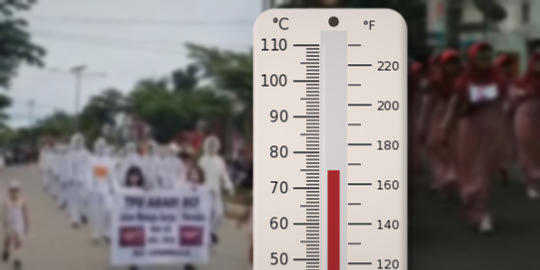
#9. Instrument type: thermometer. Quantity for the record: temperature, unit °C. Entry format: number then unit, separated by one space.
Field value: 75 °C
